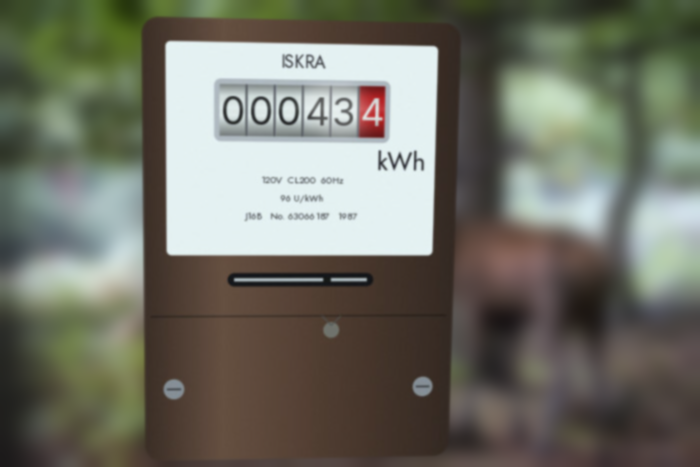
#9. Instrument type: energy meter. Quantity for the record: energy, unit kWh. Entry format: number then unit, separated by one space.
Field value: 43.4 kWh
